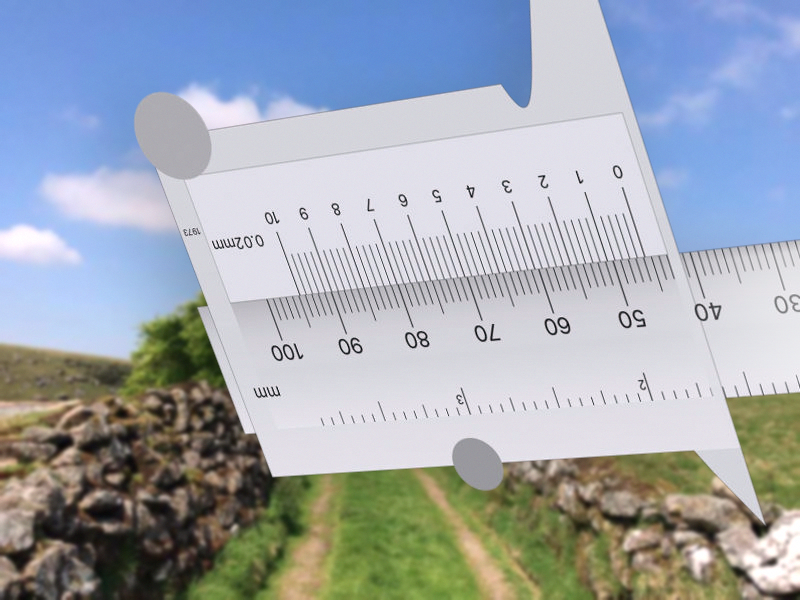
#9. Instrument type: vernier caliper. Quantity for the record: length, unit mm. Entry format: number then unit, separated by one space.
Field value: 45.8 mm
